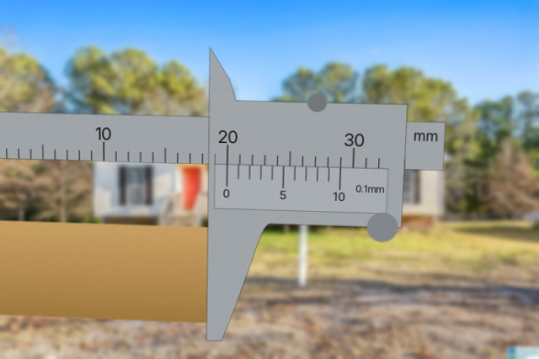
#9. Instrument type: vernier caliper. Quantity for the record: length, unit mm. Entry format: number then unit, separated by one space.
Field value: 20.0 mm
